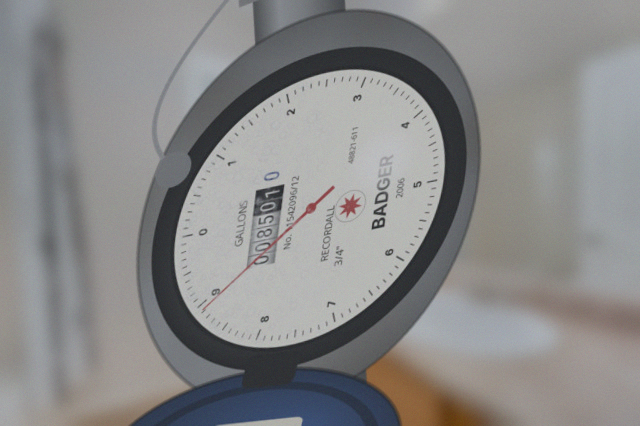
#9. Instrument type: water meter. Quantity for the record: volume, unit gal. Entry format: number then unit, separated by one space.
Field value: 85008.9 gal
